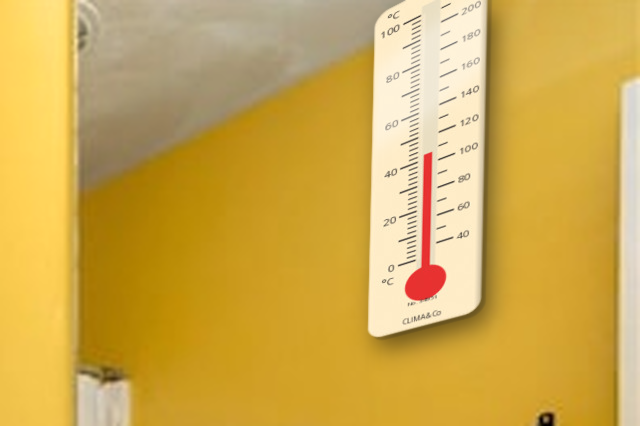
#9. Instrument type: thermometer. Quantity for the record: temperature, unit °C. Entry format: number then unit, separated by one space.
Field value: 42 °C
